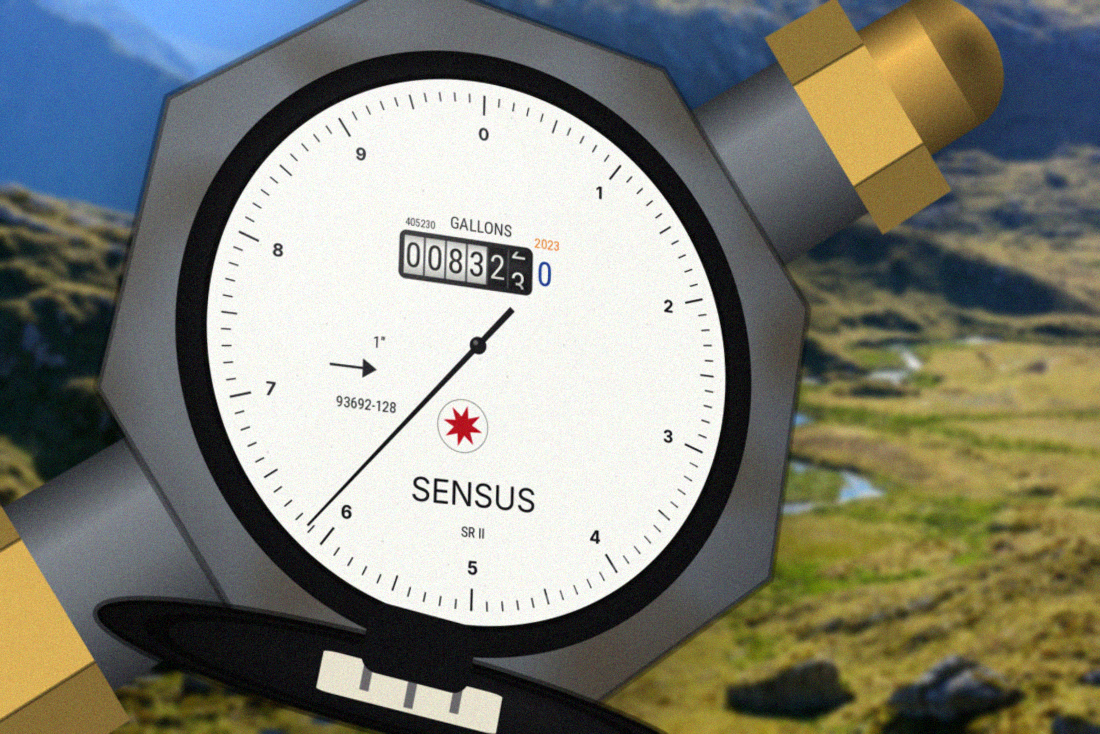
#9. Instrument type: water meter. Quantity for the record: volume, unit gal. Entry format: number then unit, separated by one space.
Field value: 83226.1 gal
